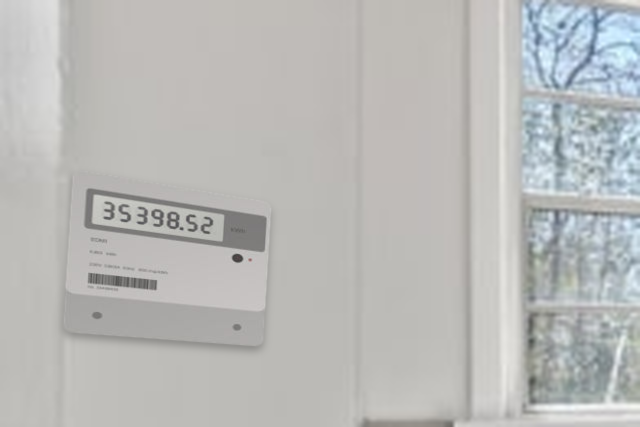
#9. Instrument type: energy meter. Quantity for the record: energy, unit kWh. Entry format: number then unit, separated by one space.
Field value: 35398.52 kWh
